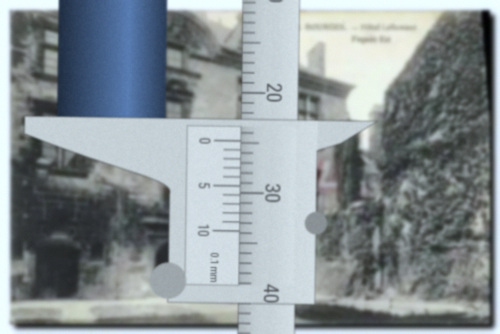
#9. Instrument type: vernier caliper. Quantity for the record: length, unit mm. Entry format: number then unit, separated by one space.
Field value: 24.8 mm
